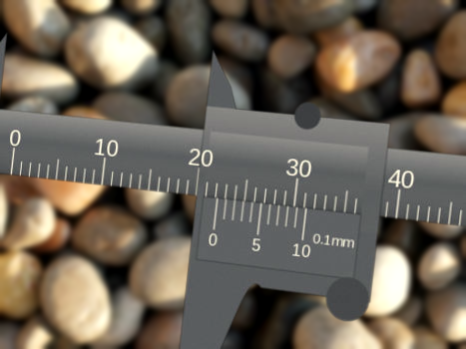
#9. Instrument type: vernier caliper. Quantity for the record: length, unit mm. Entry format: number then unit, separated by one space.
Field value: 22.2 mm
